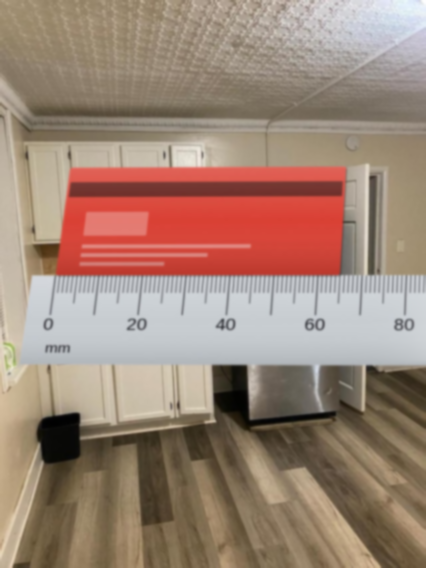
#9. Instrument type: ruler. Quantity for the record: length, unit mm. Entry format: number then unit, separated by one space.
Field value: 65 mm
